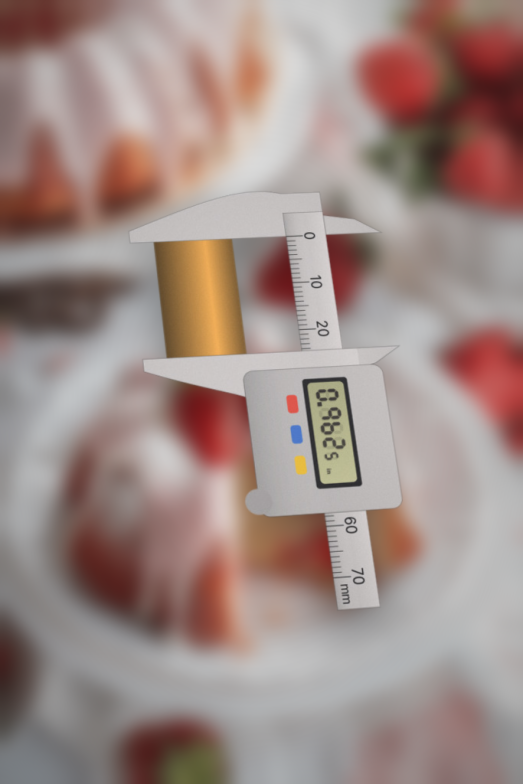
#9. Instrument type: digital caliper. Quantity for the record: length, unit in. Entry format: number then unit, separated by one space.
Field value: 0.9625 in
